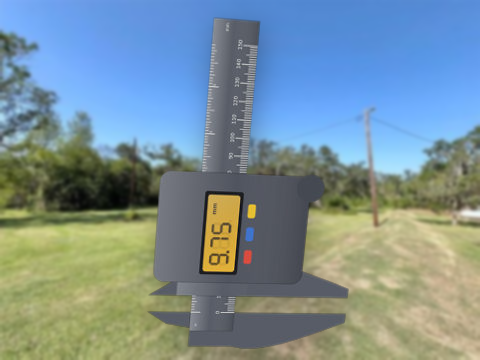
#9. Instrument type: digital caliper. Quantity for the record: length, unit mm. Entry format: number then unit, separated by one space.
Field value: 9.75 mm
